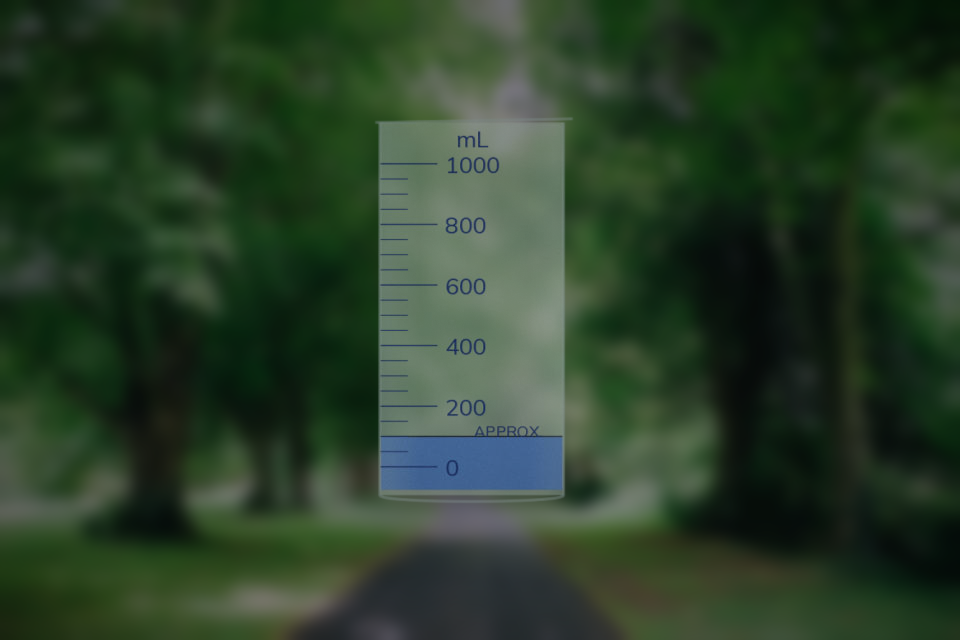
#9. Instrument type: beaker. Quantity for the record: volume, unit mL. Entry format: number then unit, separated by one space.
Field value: 100 mL
